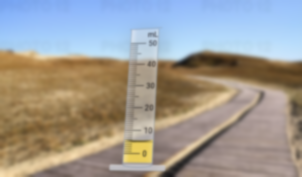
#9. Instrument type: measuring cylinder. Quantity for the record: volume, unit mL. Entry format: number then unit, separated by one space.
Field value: 5 mL
